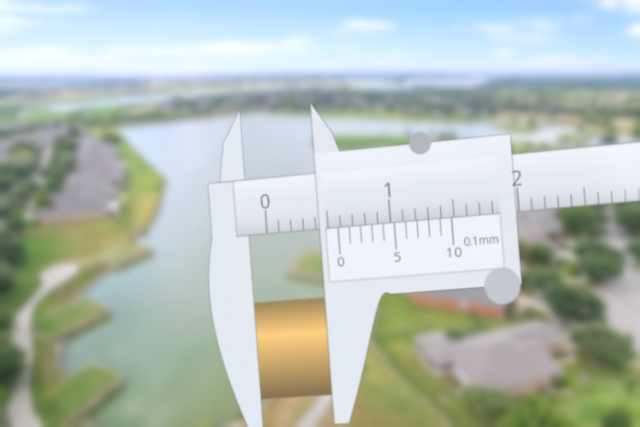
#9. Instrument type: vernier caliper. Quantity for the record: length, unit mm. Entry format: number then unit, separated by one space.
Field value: 5.8 mm
